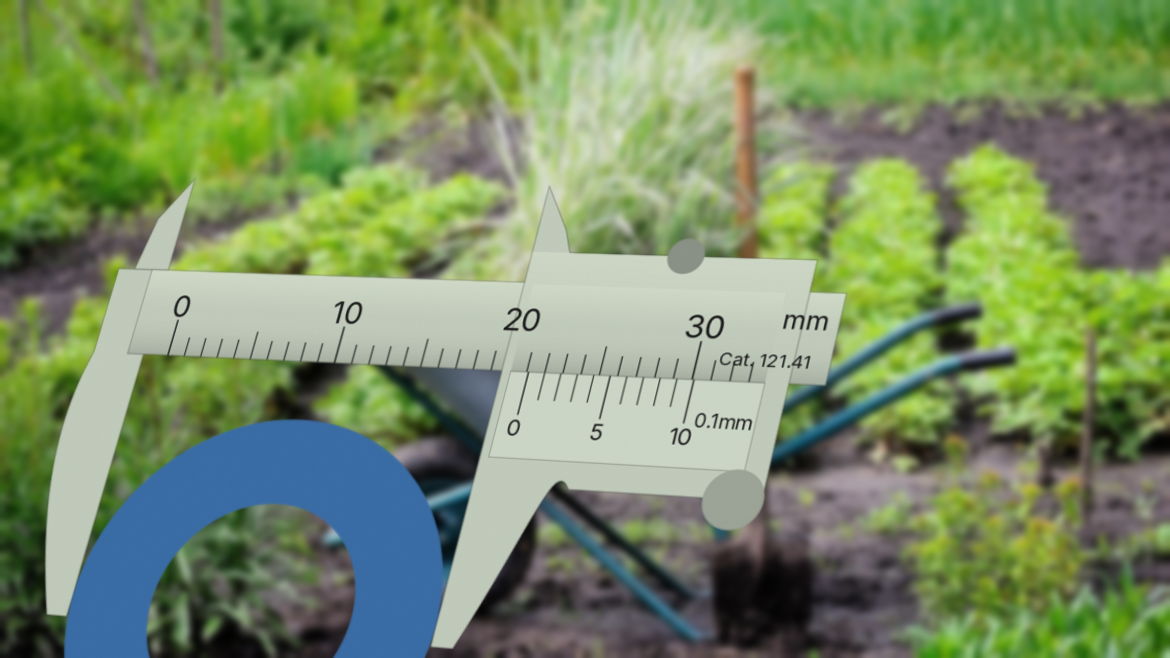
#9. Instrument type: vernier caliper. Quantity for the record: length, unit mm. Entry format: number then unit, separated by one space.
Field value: 21.1 mm
